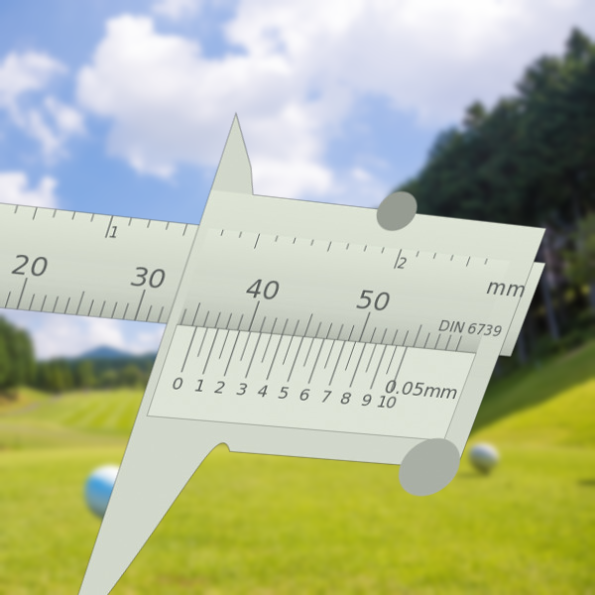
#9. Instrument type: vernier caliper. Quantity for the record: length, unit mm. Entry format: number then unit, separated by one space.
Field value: 35.4 mm
